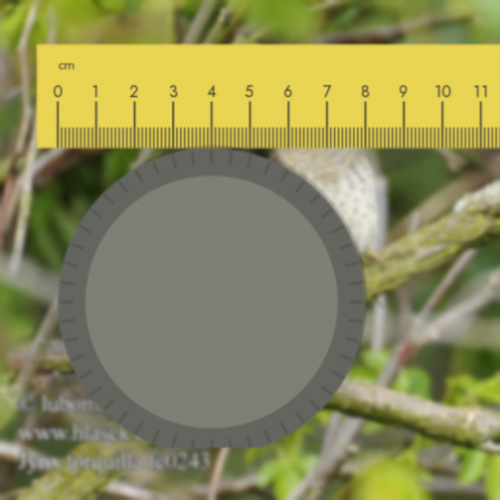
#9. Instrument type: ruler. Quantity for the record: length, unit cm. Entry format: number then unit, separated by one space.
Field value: 8 cm
